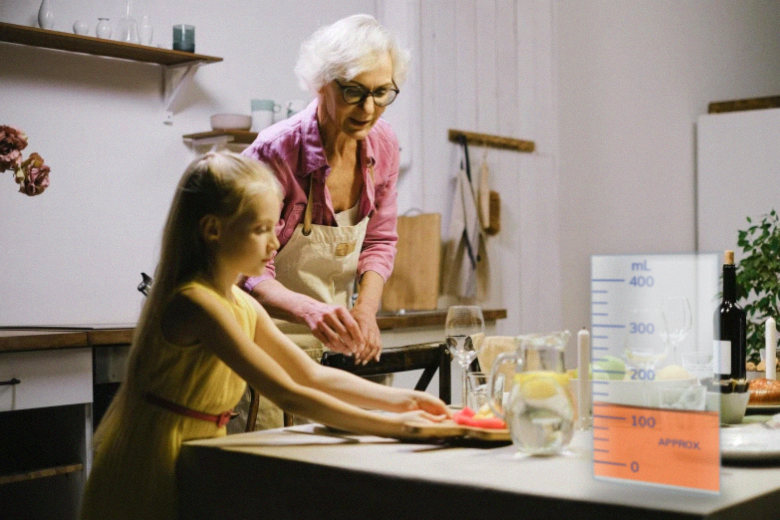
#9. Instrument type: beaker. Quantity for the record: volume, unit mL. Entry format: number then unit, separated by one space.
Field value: 125 mL
